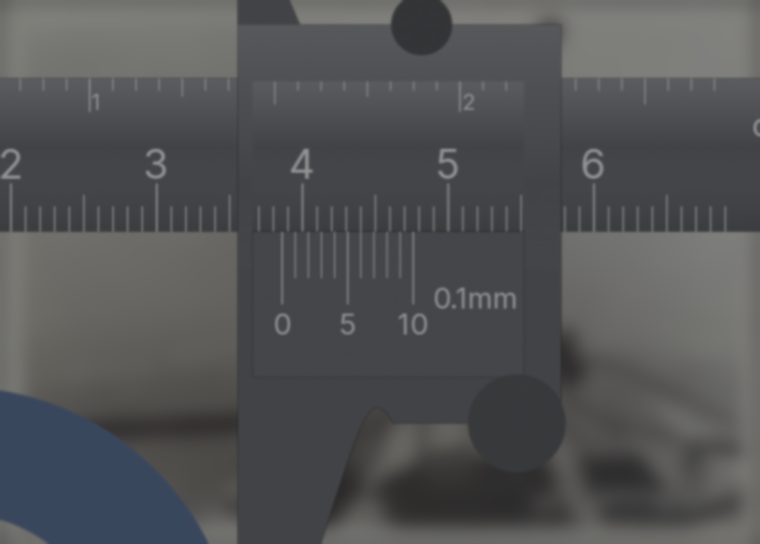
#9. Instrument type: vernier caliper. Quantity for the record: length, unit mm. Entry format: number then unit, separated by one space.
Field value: 38.6 mm
